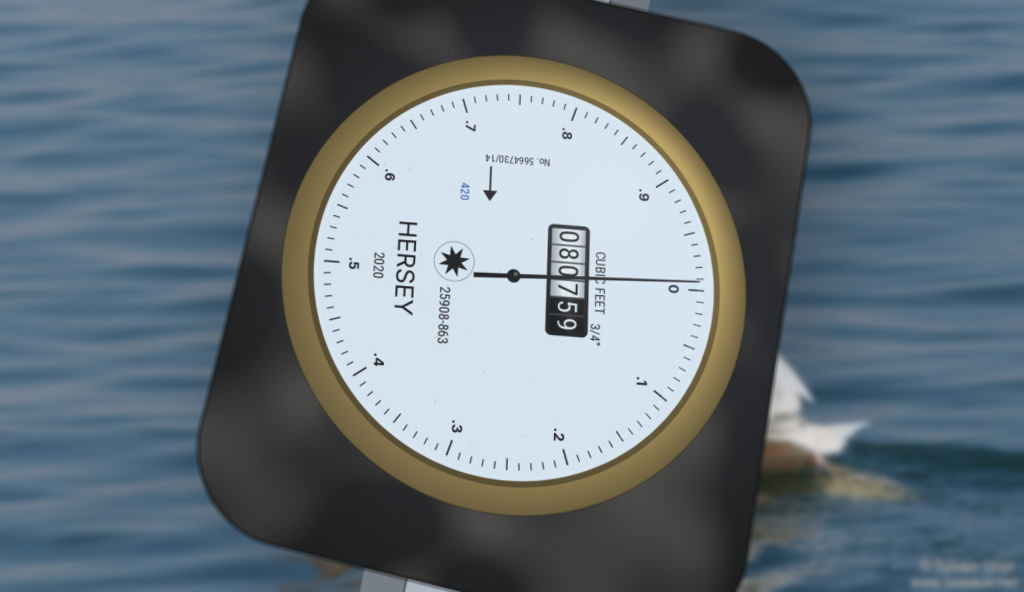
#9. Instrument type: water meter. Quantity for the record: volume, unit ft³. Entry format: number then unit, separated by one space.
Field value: 80758.99 ft³
